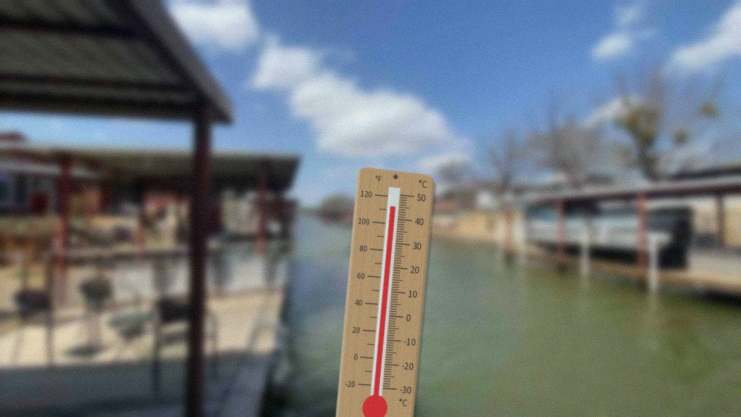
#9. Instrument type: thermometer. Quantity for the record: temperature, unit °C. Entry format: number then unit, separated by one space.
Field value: 45 °C
